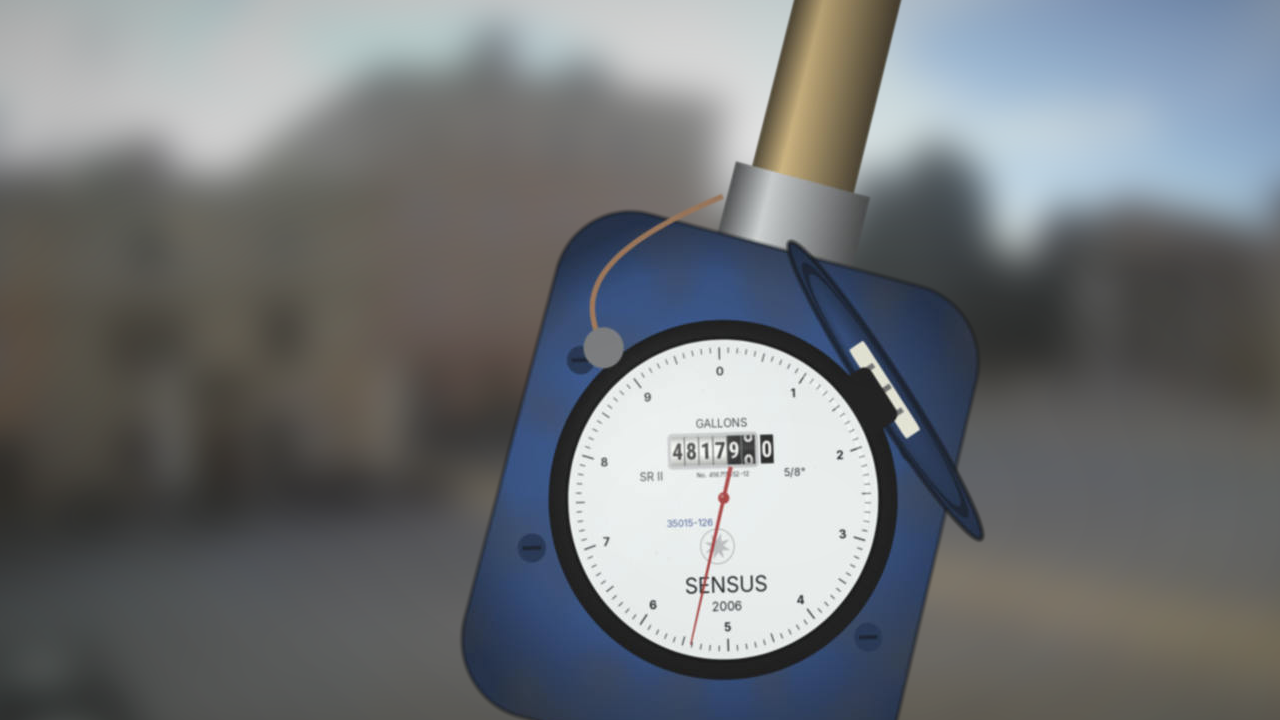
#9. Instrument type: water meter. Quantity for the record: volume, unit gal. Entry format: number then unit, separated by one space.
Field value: 4817985.4 gal
